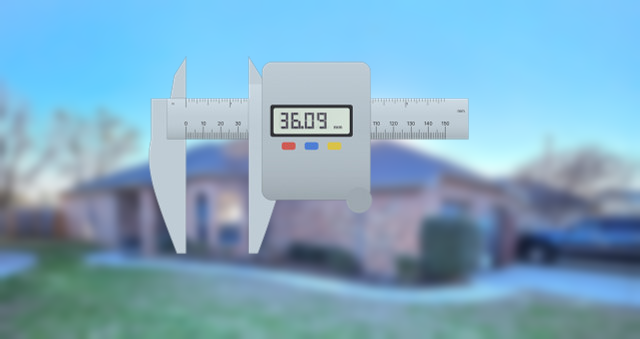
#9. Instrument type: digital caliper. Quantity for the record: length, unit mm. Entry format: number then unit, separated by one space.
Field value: 36.09 mm
